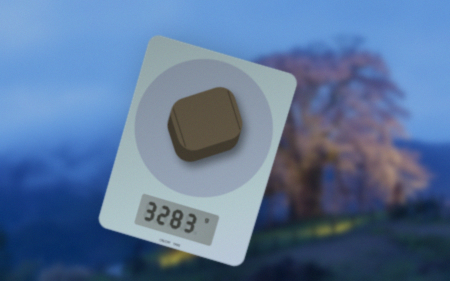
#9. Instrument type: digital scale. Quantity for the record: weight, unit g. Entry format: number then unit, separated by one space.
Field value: 3283 g
